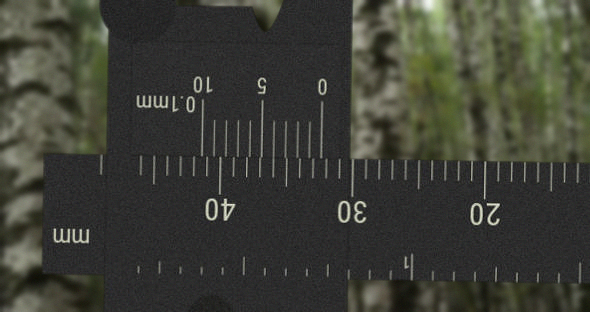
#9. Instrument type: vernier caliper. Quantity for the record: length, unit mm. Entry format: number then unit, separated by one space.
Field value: 32.4 mm
